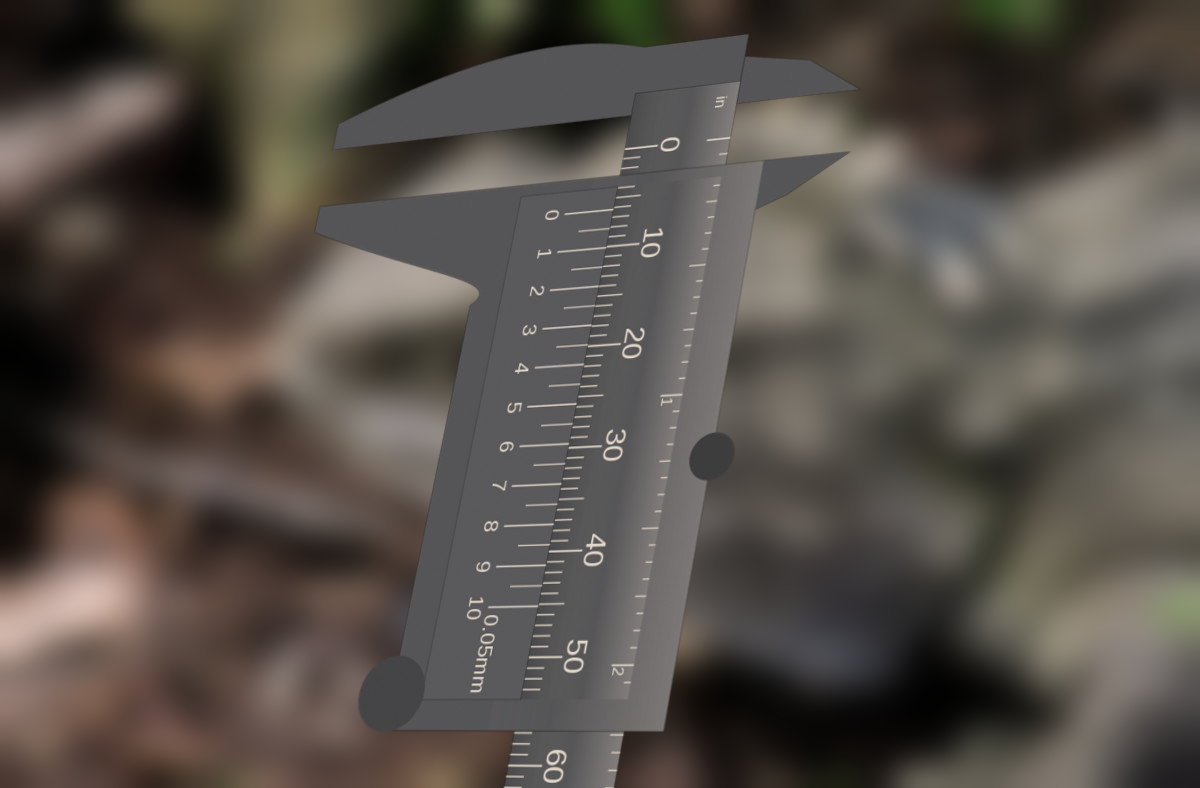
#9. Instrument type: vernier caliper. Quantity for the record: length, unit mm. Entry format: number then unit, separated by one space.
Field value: 6.2 mm
